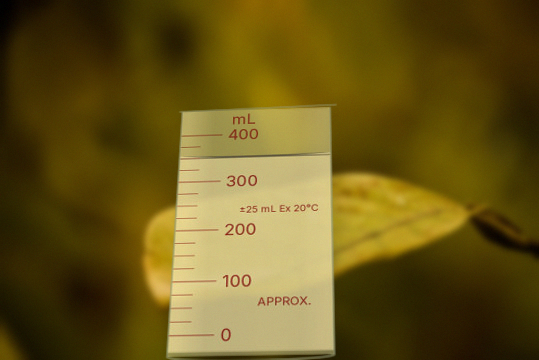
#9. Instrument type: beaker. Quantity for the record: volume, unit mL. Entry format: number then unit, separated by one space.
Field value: 350 mL
